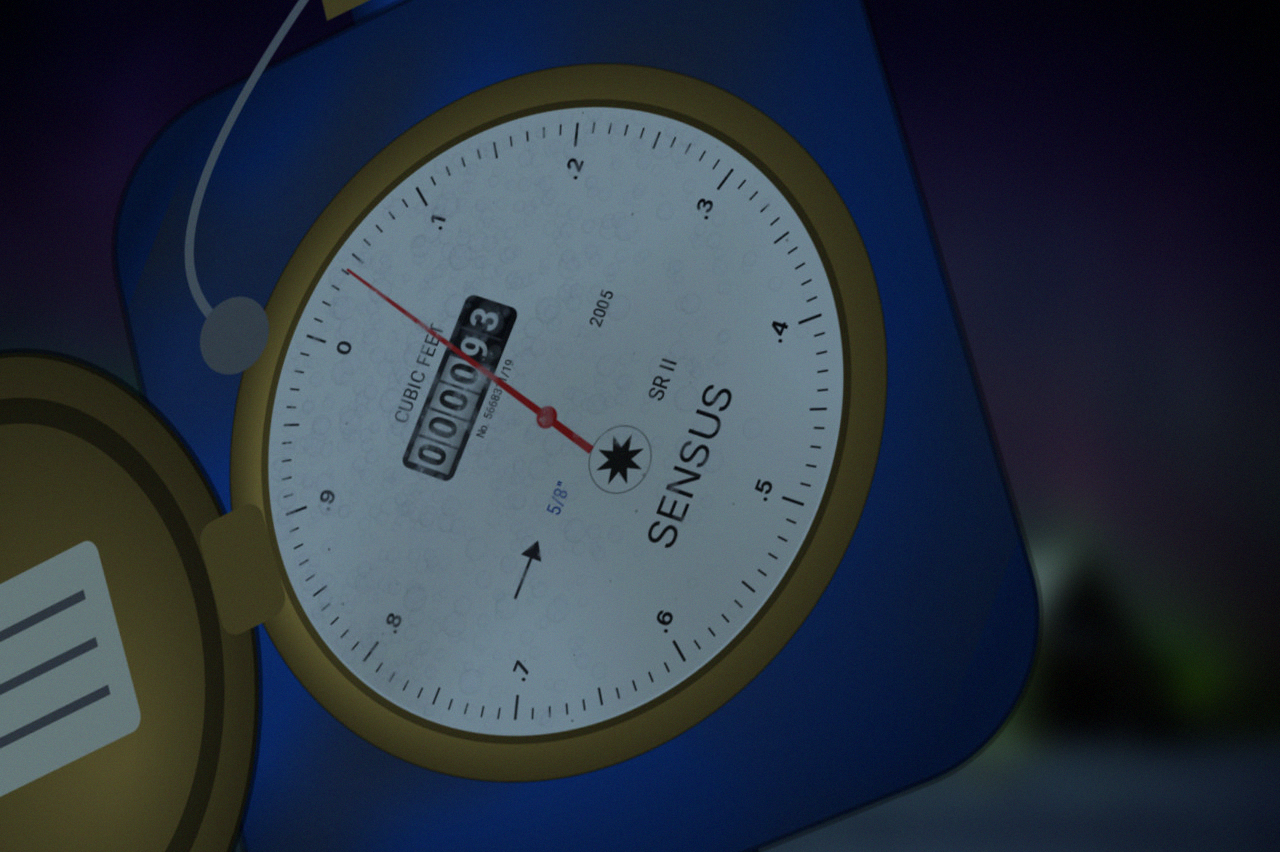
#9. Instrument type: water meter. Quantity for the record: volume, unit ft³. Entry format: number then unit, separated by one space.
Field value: 93.04 ft³
